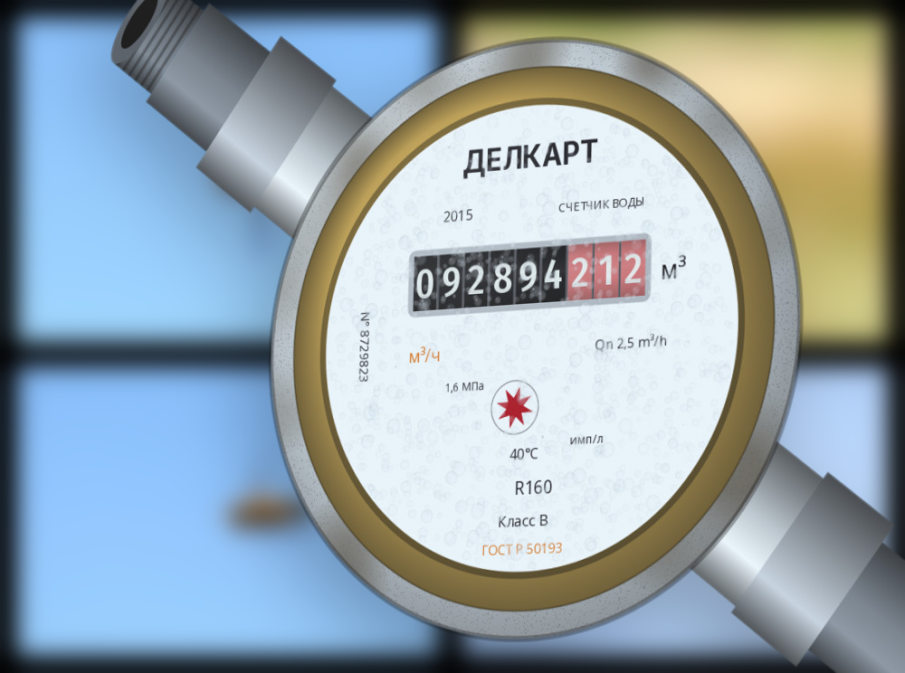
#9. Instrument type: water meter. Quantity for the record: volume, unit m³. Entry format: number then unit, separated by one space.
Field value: 92894.212 m³
